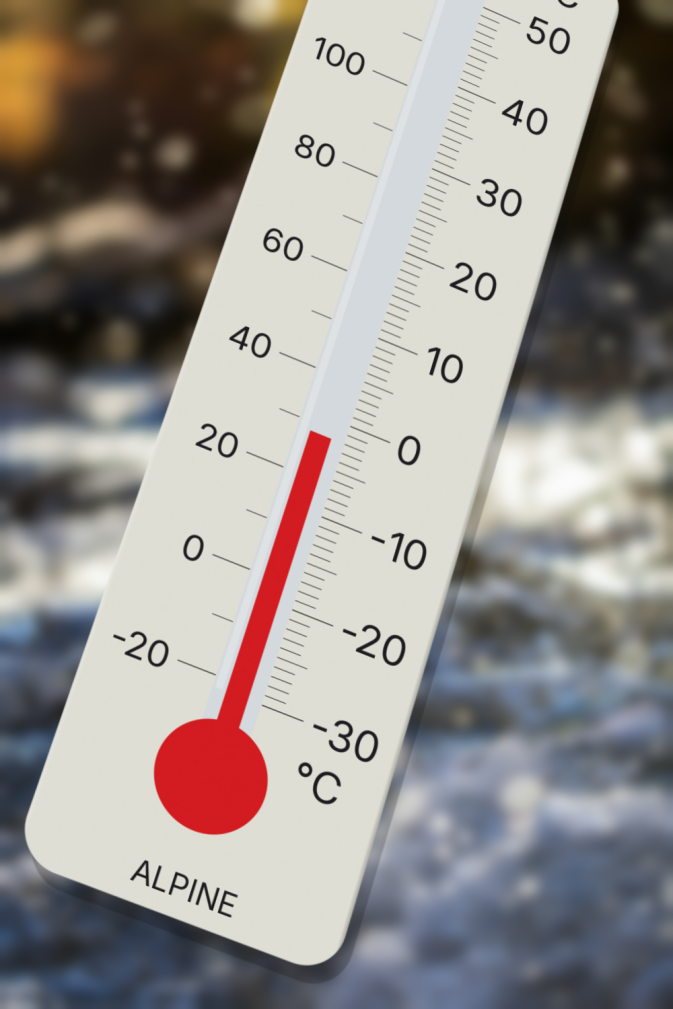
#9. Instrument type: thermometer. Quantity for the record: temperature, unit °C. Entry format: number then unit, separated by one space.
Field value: -2 °C
